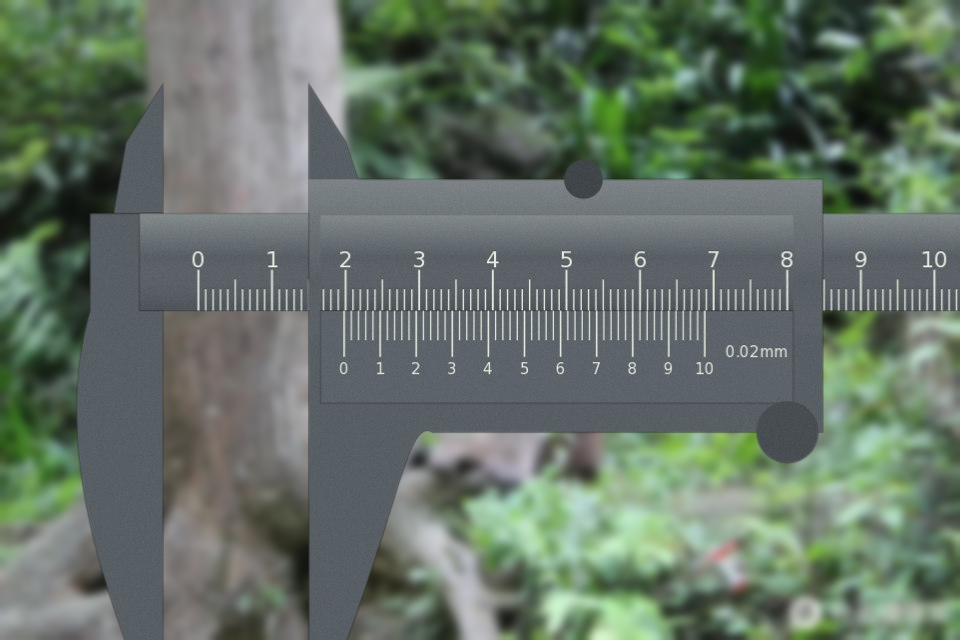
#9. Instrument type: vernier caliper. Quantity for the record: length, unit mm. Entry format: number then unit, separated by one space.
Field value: 19.8 mm
